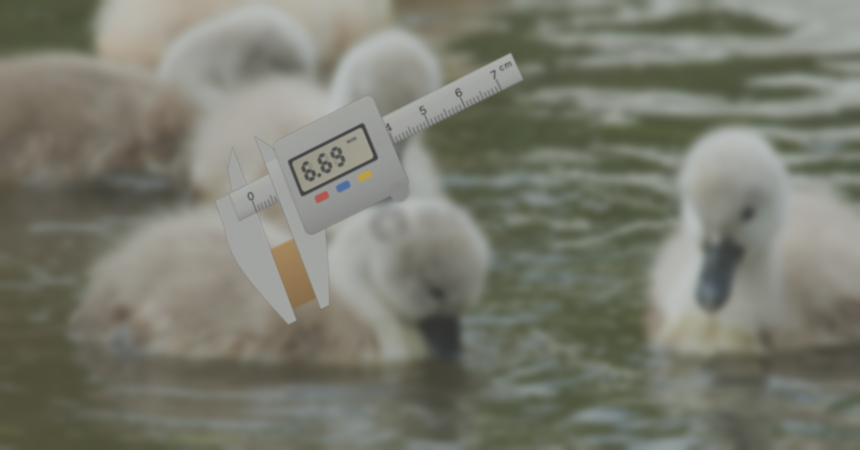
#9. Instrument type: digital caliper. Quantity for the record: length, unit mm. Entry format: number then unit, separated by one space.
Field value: 6.69 mm
